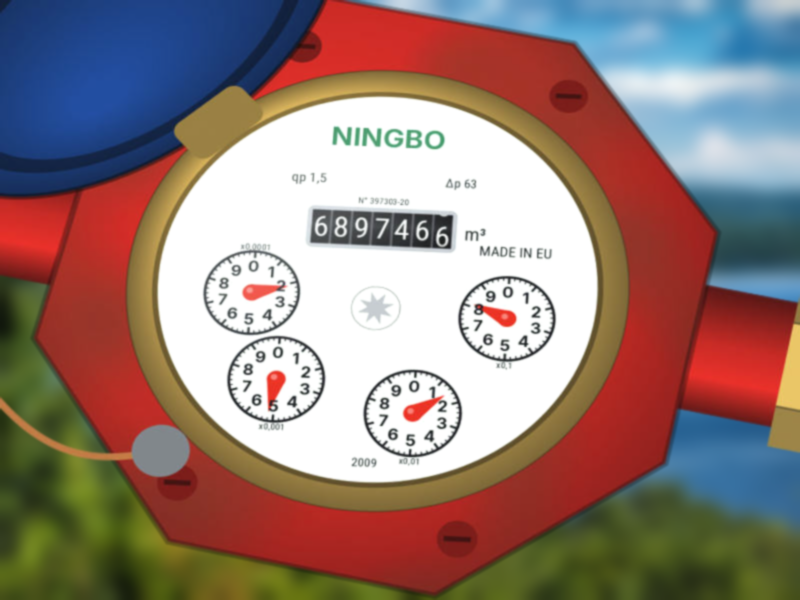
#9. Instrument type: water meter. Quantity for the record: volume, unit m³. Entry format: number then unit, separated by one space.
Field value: 6897465.8152 m³
